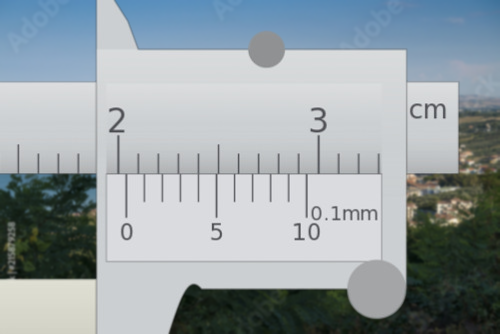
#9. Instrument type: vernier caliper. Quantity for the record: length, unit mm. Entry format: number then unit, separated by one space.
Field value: 20.4 mm
